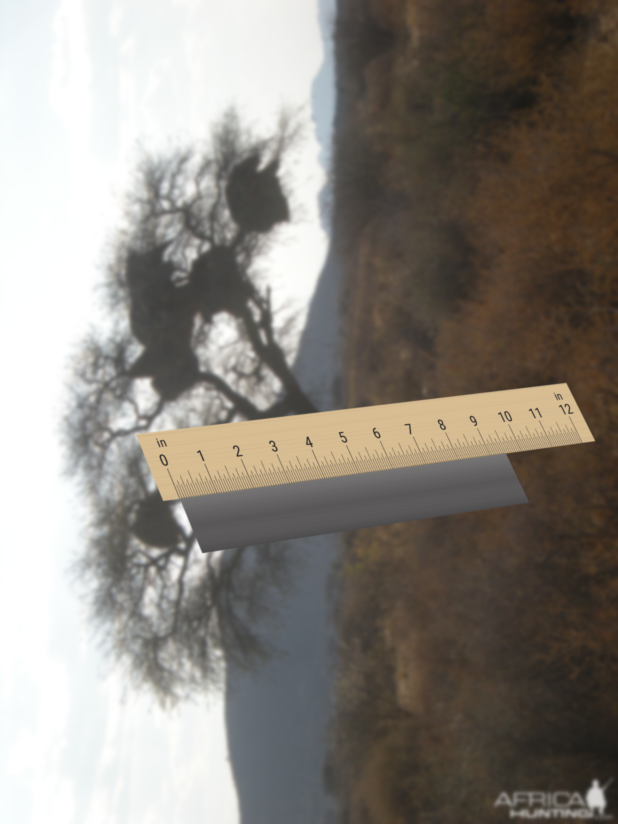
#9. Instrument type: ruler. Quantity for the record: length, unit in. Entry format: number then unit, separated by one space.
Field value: 9.5 in
